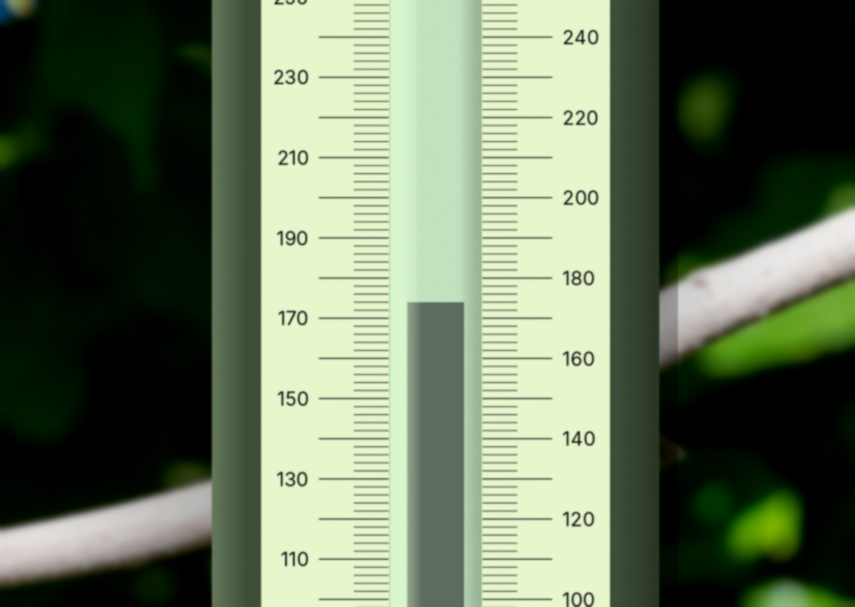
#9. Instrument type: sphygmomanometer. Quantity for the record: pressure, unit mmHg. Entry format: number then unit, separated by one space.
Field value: 174 mmHg
